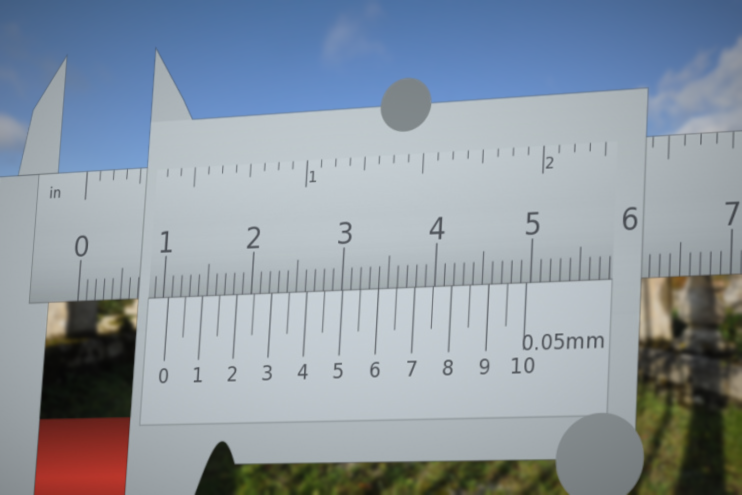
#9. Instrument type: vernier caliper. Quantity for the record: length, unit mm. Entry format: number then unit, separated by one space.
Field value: 10.6 mm
